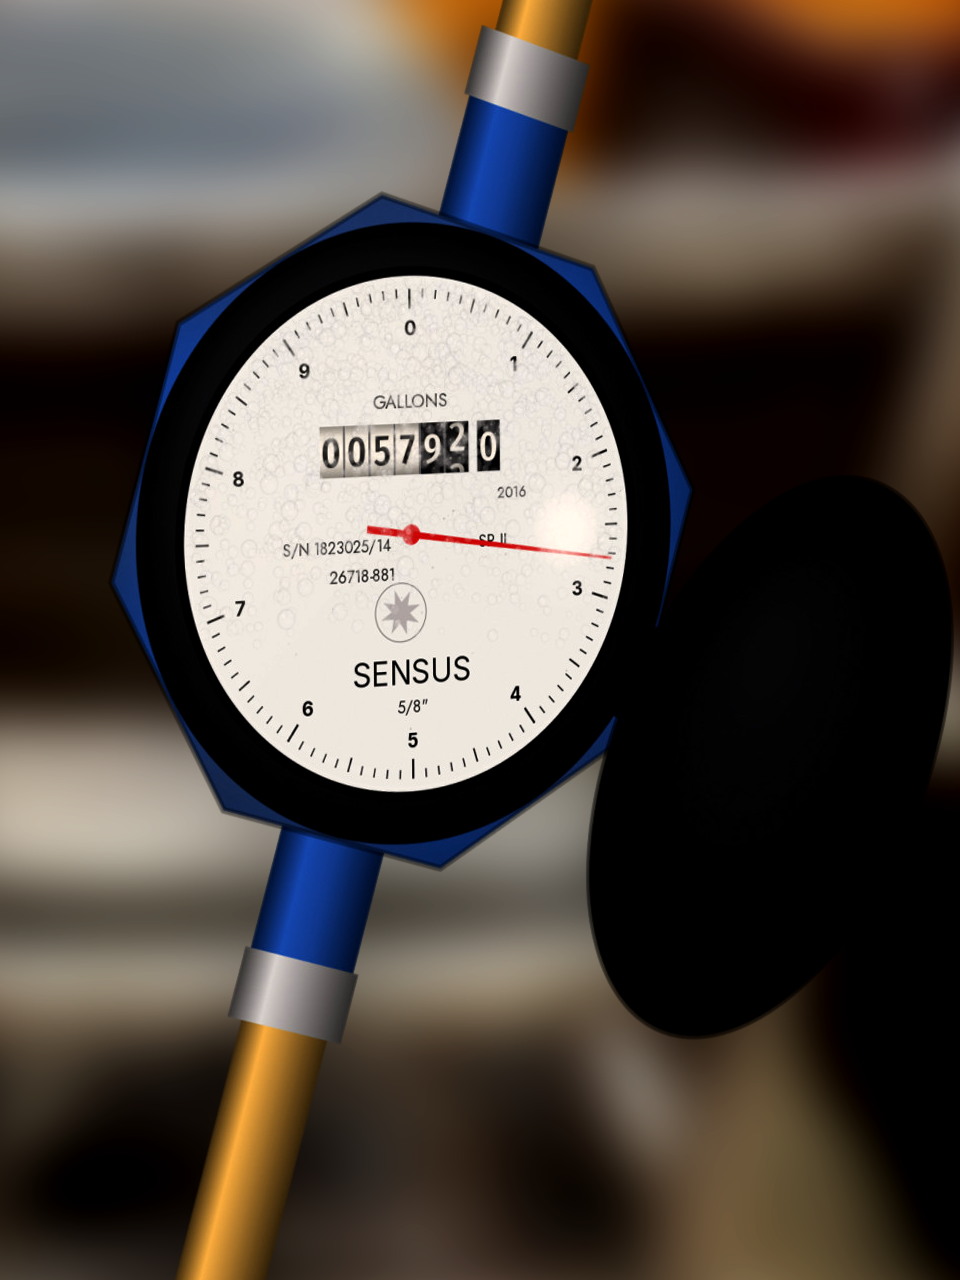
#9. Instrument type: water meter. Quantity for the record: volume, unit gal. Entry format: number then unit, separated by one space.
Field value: 57922.7 gal
